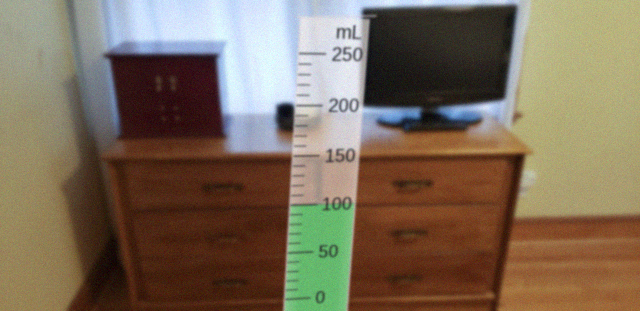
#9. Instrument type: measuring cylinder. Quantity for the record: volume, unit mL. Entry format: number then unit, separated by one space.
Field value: 100 mL
